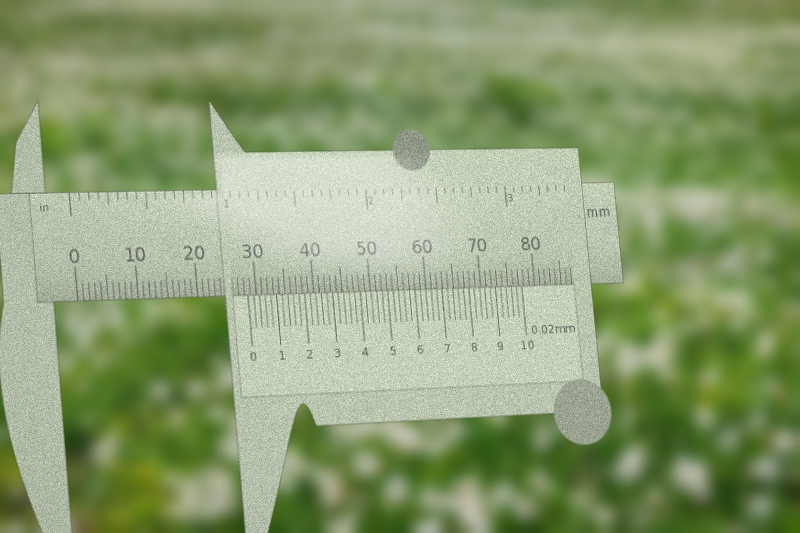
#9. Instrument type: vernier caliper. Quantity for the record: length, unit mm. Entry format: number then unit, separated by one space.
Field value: 28.6 mm
